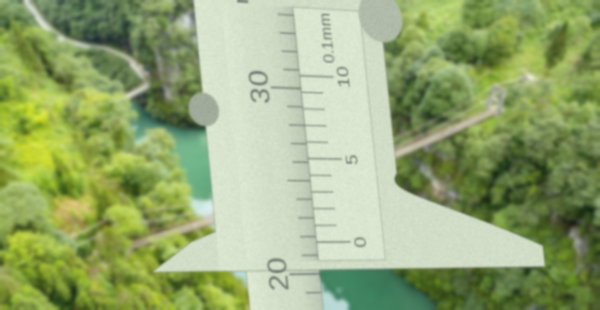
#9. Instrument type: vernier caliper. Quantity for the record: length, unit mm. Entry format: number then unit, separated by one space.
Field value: 21.7 mm
